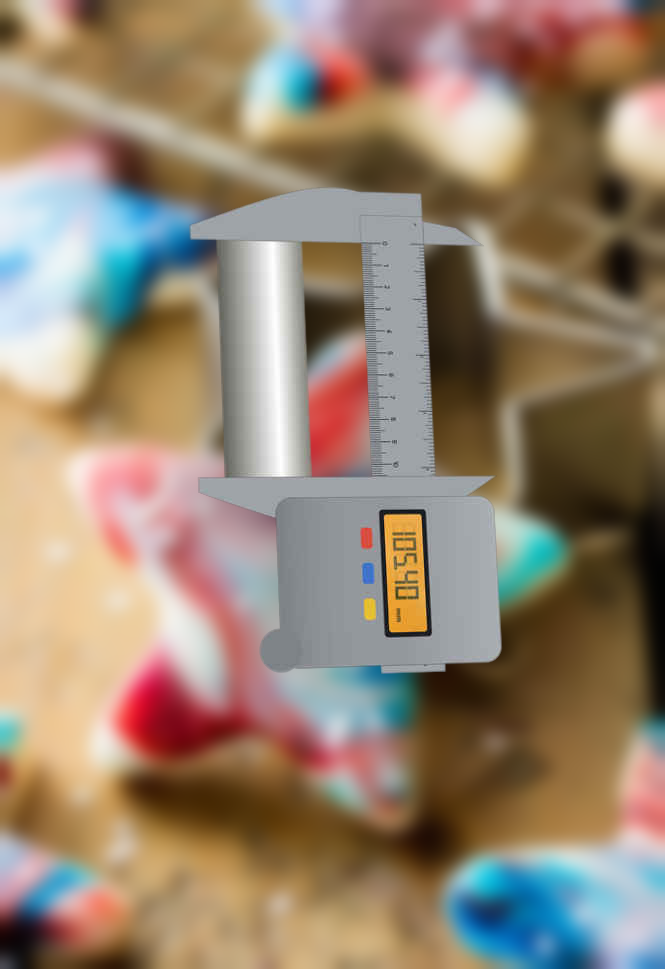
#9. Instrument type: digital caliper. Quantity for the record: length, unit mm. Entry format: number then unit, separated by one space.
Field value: 105.40 mm
